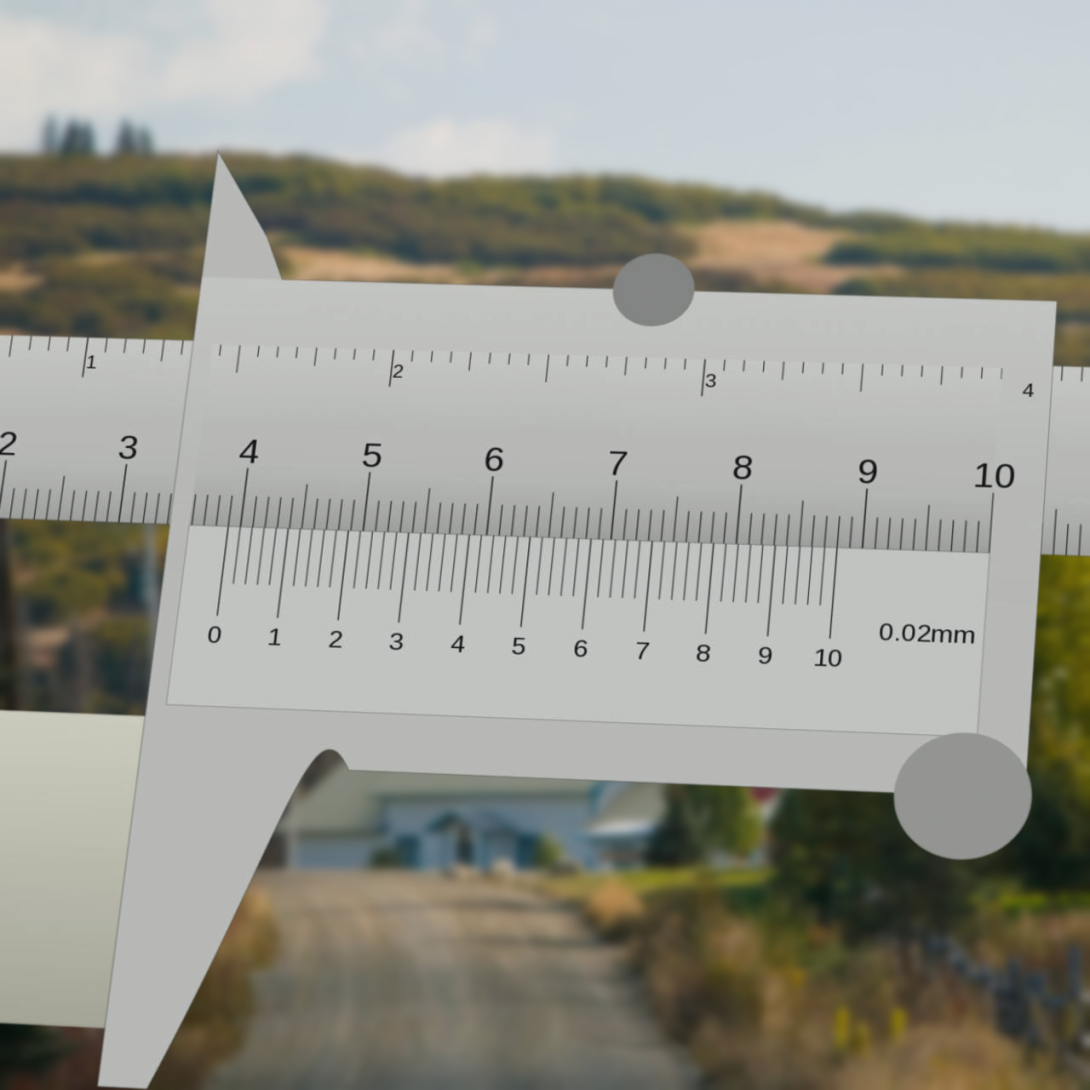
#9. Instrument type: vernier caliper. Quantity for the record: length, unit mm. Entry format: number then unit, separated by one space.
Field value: 39.0 mm
